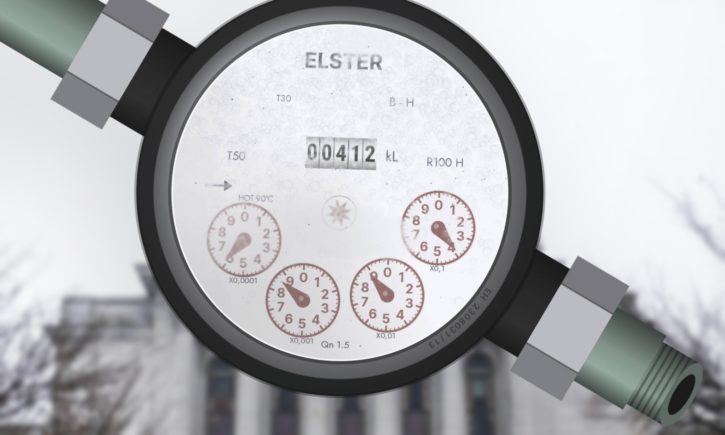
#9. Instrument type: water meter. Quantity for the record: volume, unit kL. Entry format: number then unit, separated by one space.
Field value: 412.3886 kL
